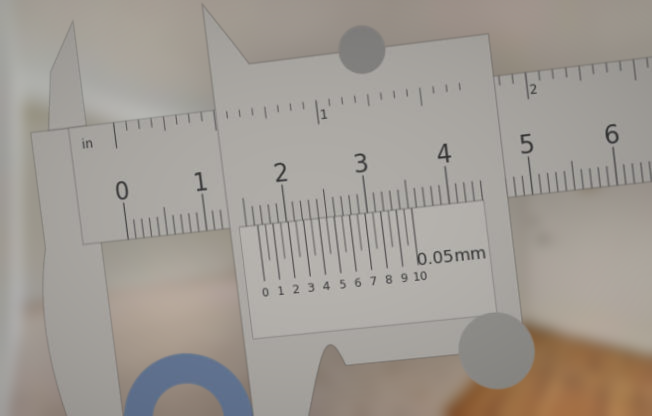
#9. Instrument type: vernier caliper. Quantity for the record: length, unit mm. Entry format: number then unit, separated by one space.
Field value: 16.4 mm
